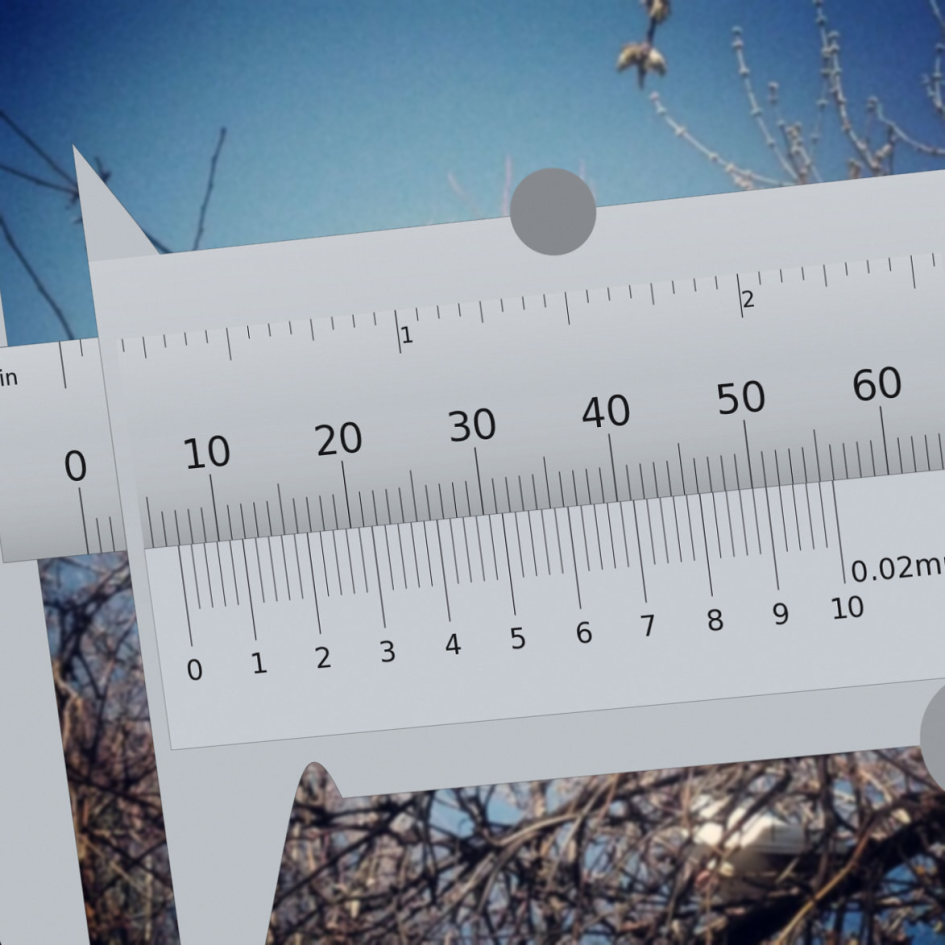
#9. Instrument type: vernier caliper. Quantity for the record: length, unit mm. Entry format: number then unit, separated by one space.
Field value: 6.9 mm
